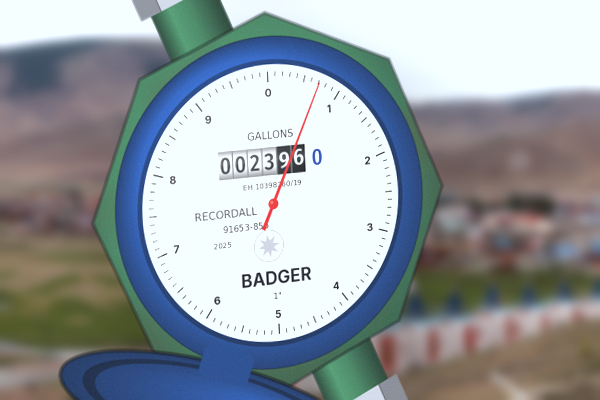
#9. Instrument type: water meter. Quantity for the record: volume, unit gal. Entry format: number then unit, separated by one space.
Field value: 23960.7 gal
